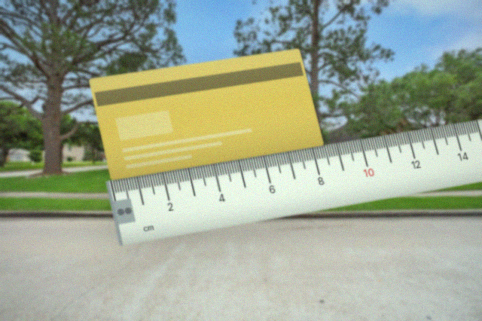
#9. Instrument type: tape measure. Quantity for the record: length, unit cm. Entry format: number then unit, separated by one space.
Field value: 8.5 cm
